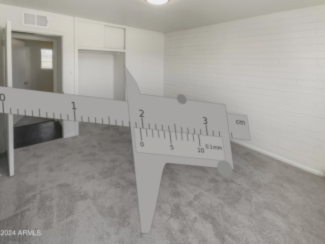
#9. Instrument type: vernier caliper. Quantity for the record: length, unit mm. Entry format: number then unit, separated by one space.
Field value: 19.6 mm
